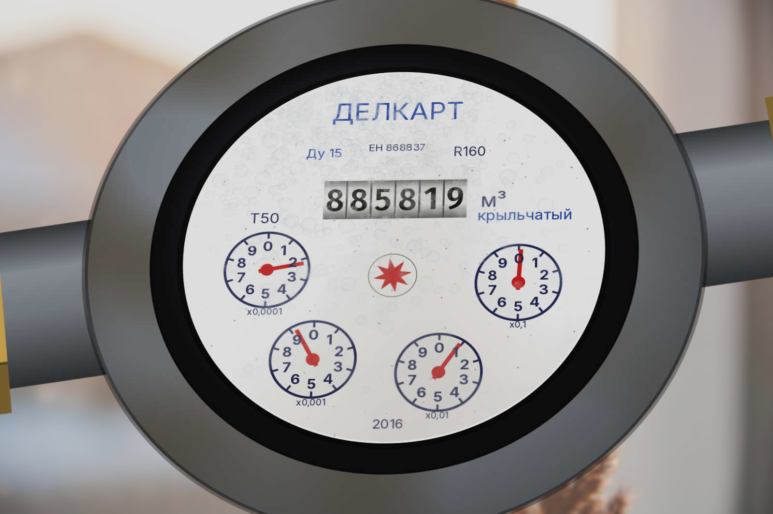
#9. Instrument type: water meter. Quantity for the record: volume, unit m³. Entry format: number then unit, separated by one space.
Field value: 885819.0092 m³
